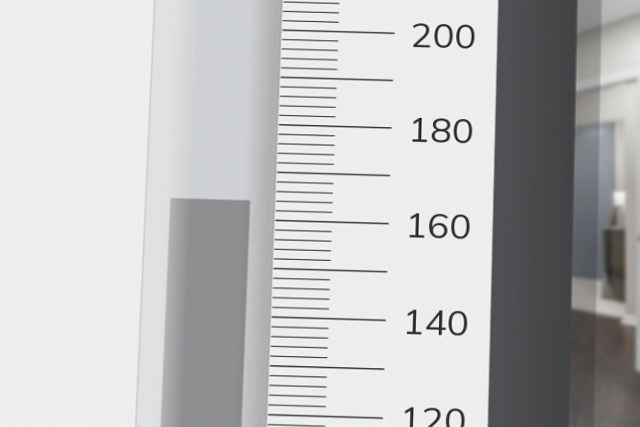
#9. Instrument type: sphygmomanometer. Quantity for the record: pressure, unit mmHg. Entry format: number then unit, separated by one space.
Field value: 164 mmHg
